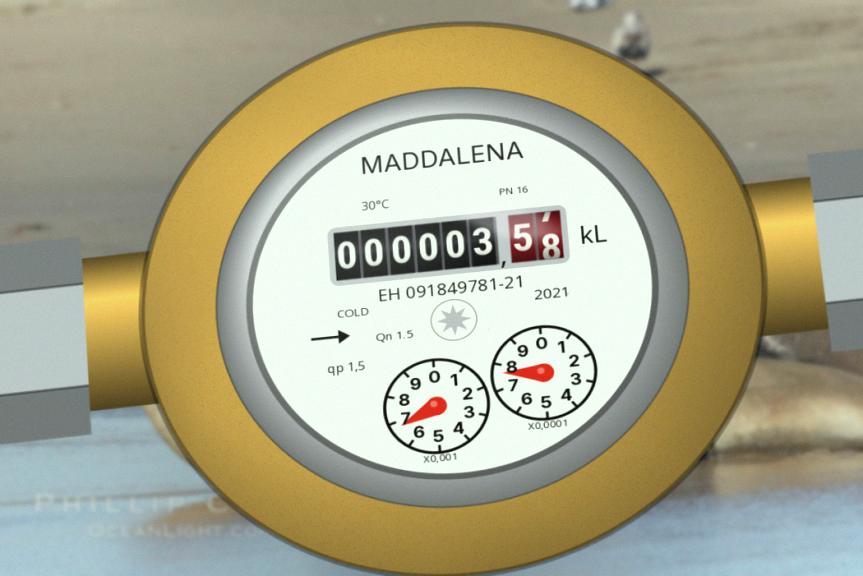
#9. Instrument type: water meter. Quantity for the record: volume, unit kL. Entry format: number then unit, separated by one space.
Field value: 3.5767 kL
